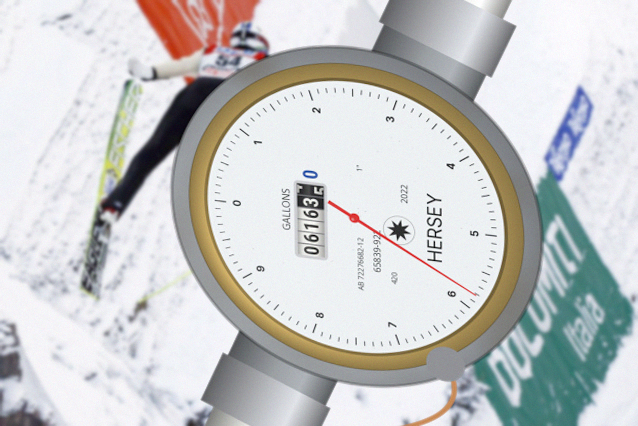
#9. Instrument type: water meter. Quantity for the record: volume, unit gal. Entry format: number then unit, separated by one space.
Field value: 616345.8 gal
